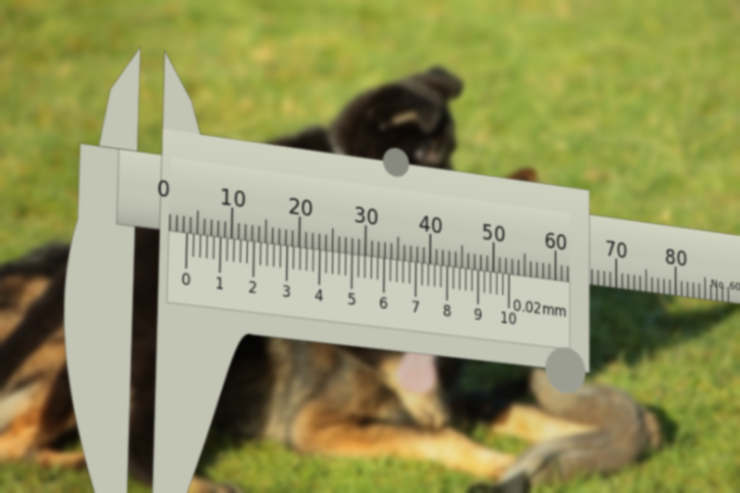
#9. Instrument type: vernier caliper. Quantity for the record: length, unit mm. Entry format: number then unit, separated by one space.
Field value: 3.5 mm
